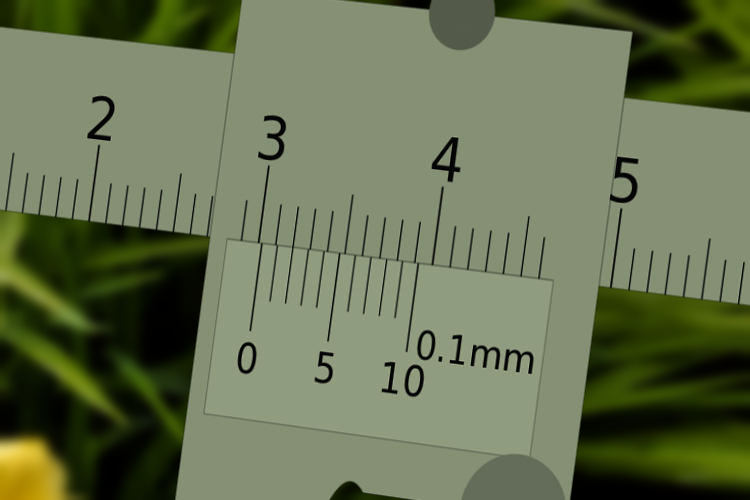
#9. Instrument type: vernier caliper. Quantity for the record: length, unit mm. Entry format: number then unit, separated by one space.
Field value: 30.2 mm
